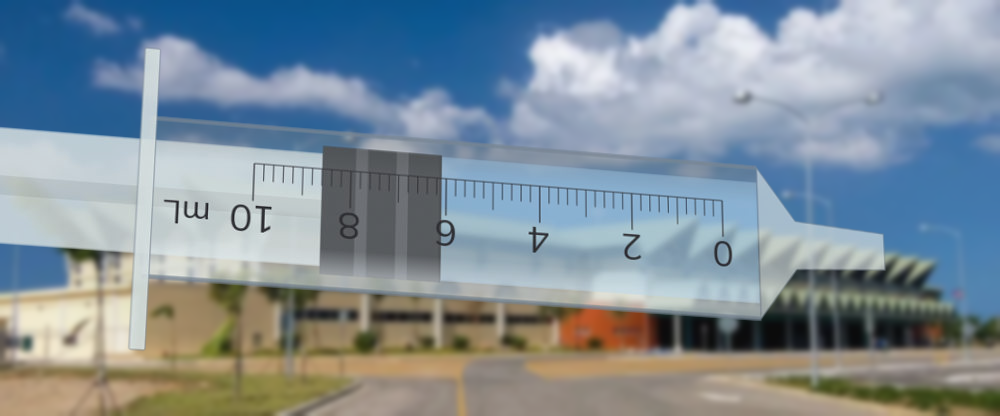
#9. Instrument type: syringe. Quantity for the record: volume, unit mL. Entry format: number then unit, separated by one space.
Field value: 6.1 mL
